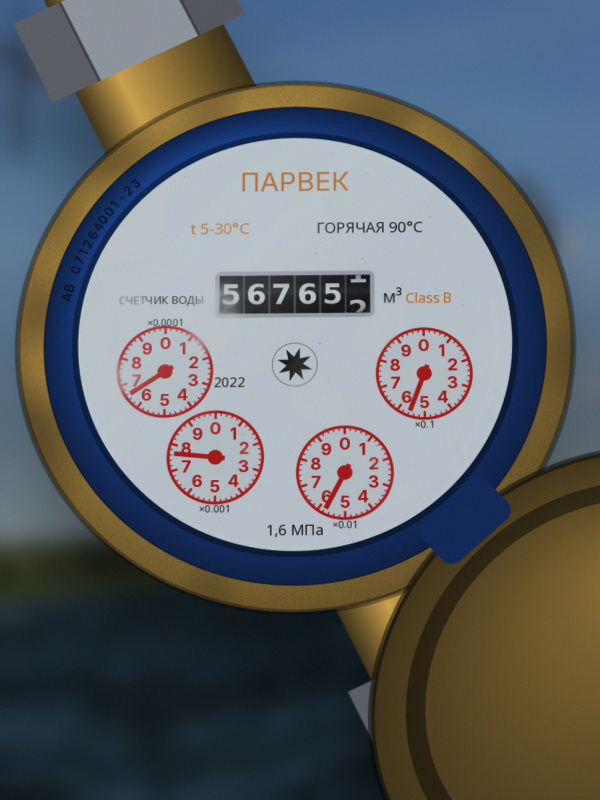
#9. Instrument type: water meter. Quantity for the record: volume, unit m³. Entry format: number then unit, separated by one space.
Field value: 567651.5576 m³
